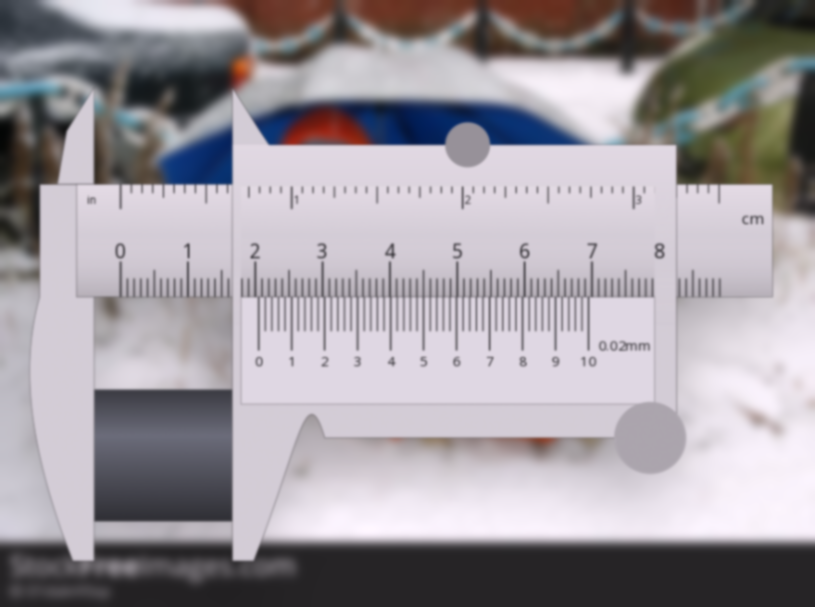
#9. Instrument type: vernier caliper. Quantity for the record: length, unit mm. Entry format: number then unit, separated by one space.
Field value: 20.5 mm
